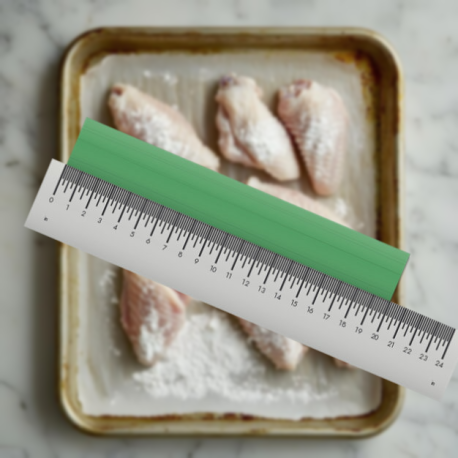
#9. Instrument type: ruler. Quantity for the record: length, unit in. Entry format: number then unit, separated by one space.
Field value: 20 in
